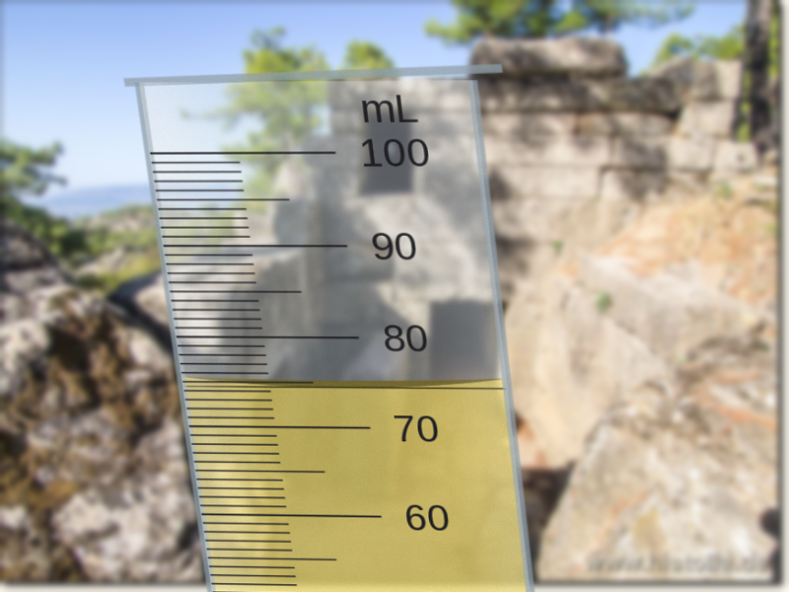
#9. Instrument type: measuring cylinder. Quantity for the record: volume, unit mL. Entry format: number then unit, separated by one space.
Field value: 74.5 mL
